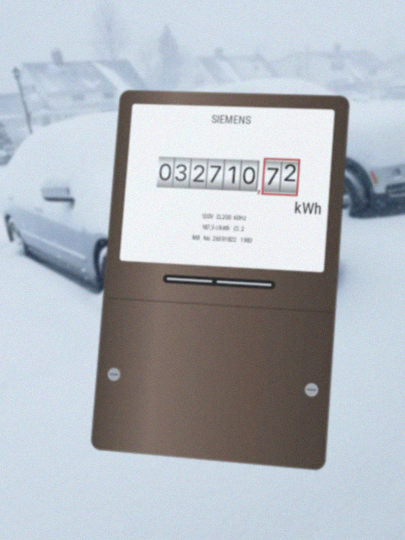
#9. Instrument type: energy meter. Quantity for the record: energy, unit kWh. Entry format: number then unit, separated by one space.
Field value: 32710.72 kWh
